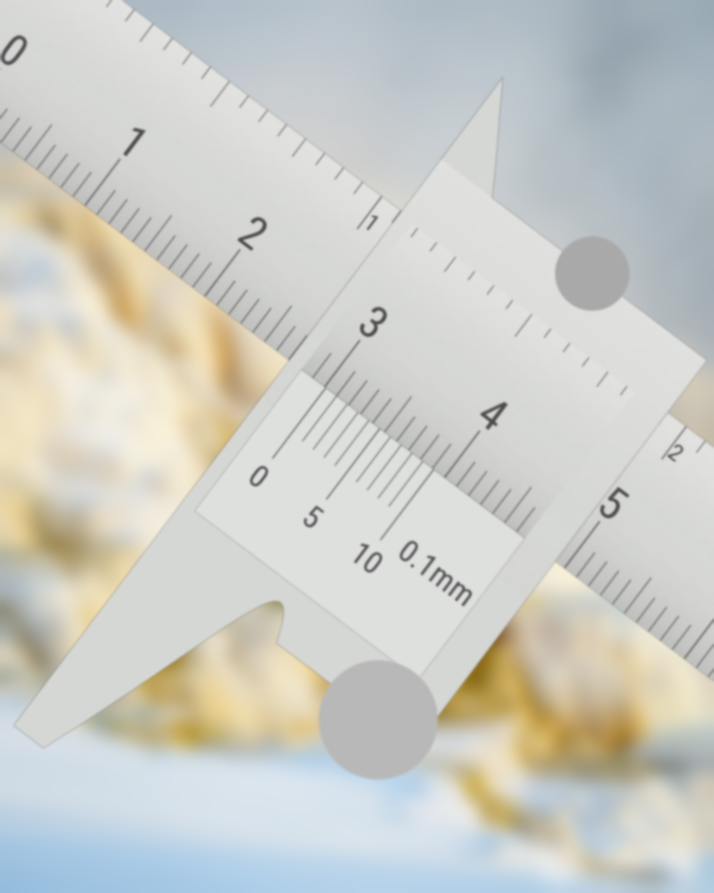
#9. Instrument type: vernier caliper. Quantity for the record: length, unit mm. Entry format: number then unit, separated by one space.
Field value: 30.1 mm
